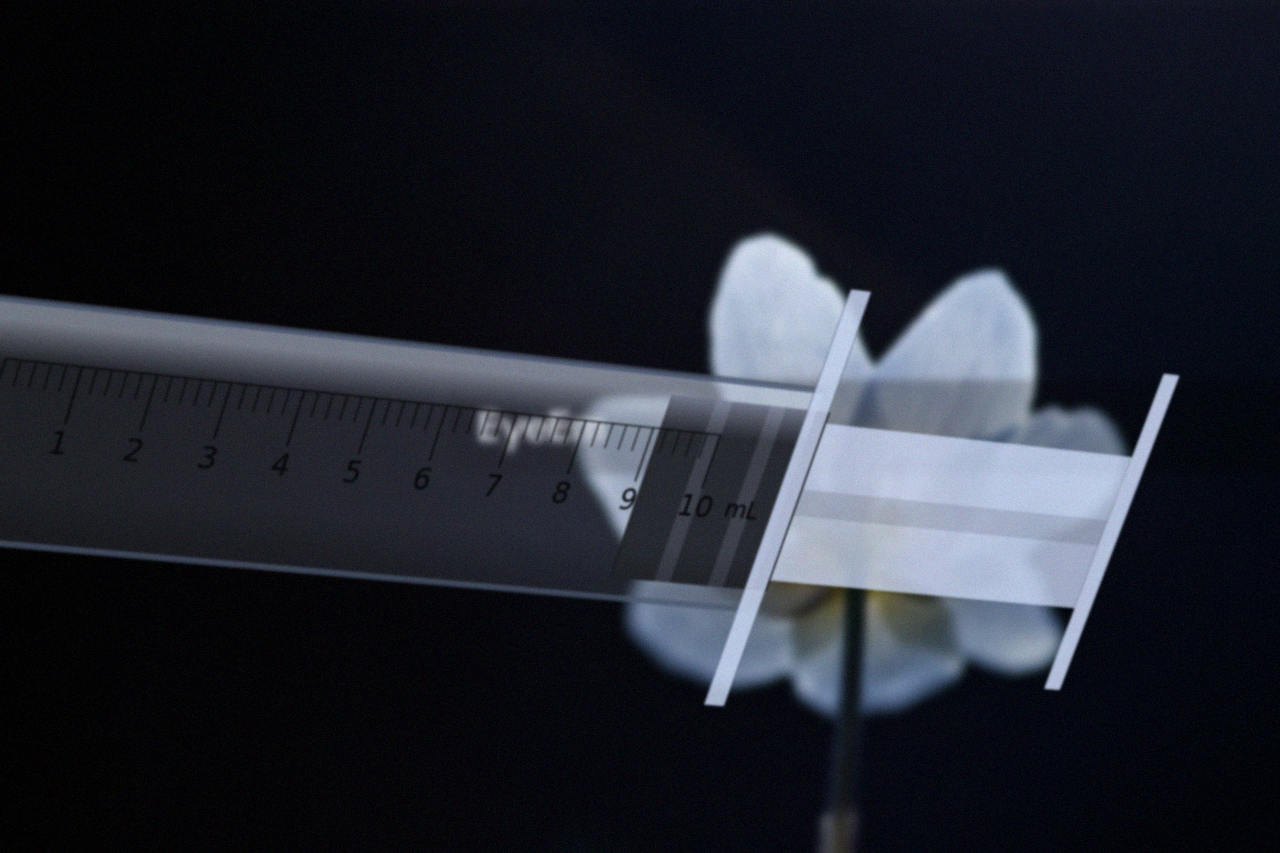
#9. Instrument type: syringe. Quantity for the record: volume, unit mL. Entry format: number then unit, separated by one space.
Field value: 9.1 mL
